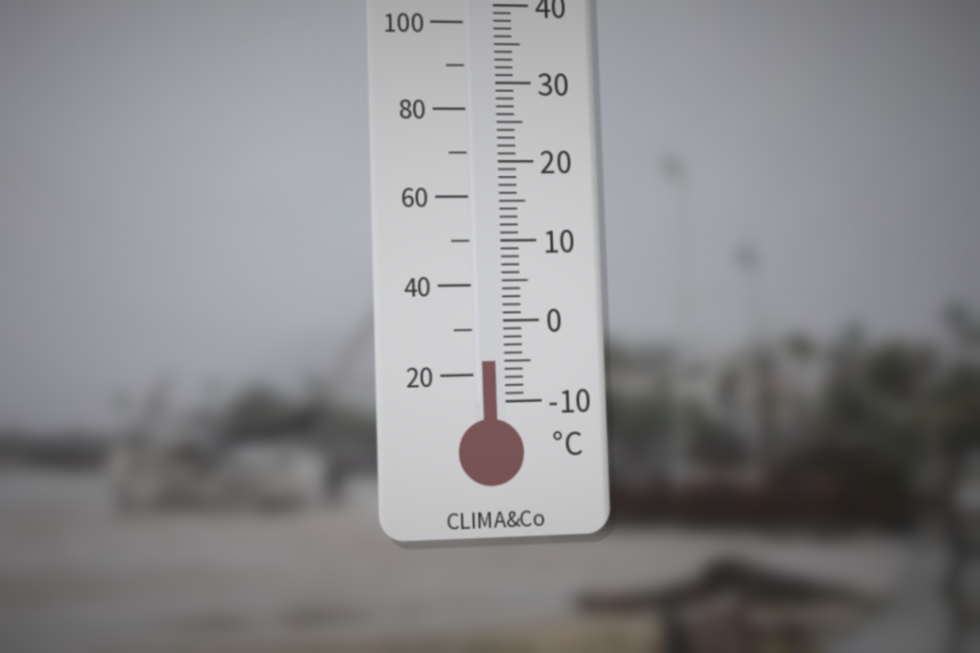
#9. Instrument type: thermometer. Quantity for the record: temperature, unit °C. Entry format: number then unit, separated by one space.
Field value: -5 °C
